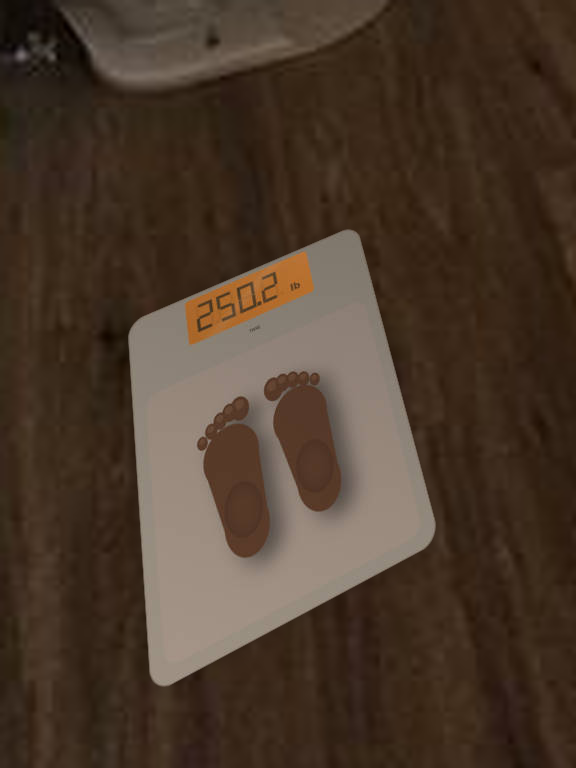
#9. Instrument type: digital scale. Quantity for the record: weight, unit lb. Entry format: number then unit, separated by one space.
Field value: 250.2 lb
